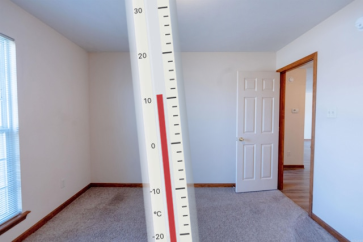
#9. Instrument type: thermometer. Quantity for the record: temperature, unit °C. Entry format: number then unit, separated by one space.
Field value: 11 °C
